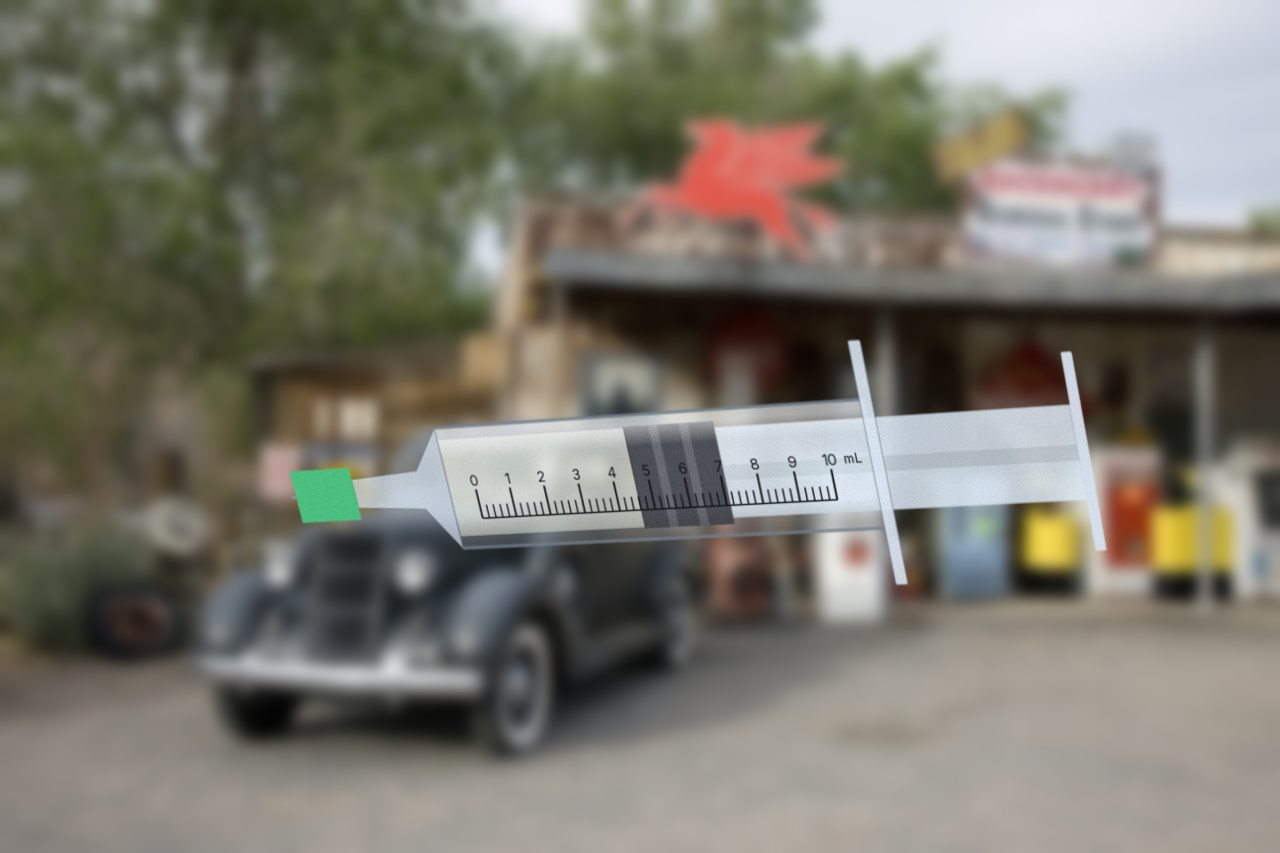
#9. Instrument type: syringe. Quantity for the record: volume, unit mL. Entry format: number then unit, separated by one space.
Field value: 4.6 mL
